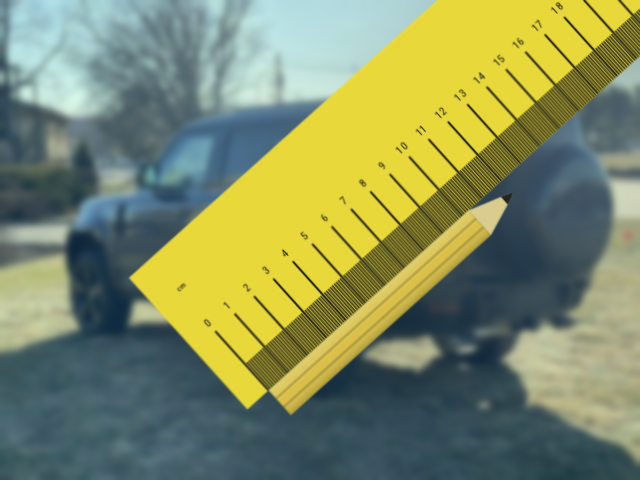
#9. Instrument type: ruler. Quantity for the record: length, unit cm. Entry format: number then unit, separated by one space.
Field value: 12 cm
